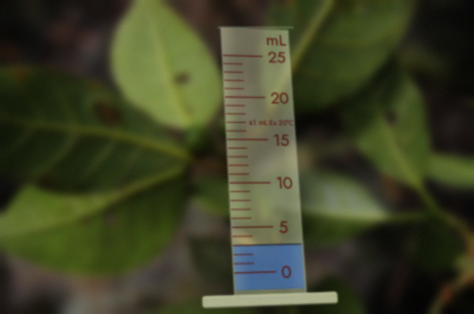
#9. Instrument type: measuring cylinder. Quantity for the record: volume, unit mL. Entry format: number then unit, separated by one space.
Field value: 3 mL
